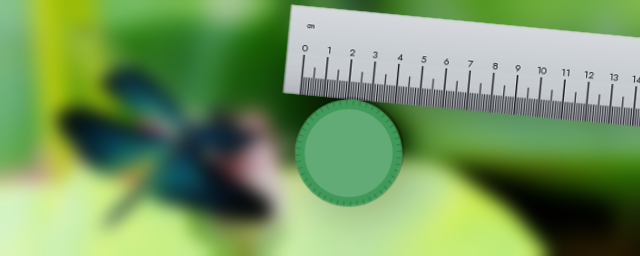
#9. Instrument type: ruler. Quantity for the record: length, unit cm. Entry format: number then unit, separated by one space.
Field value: 4.5 cm
